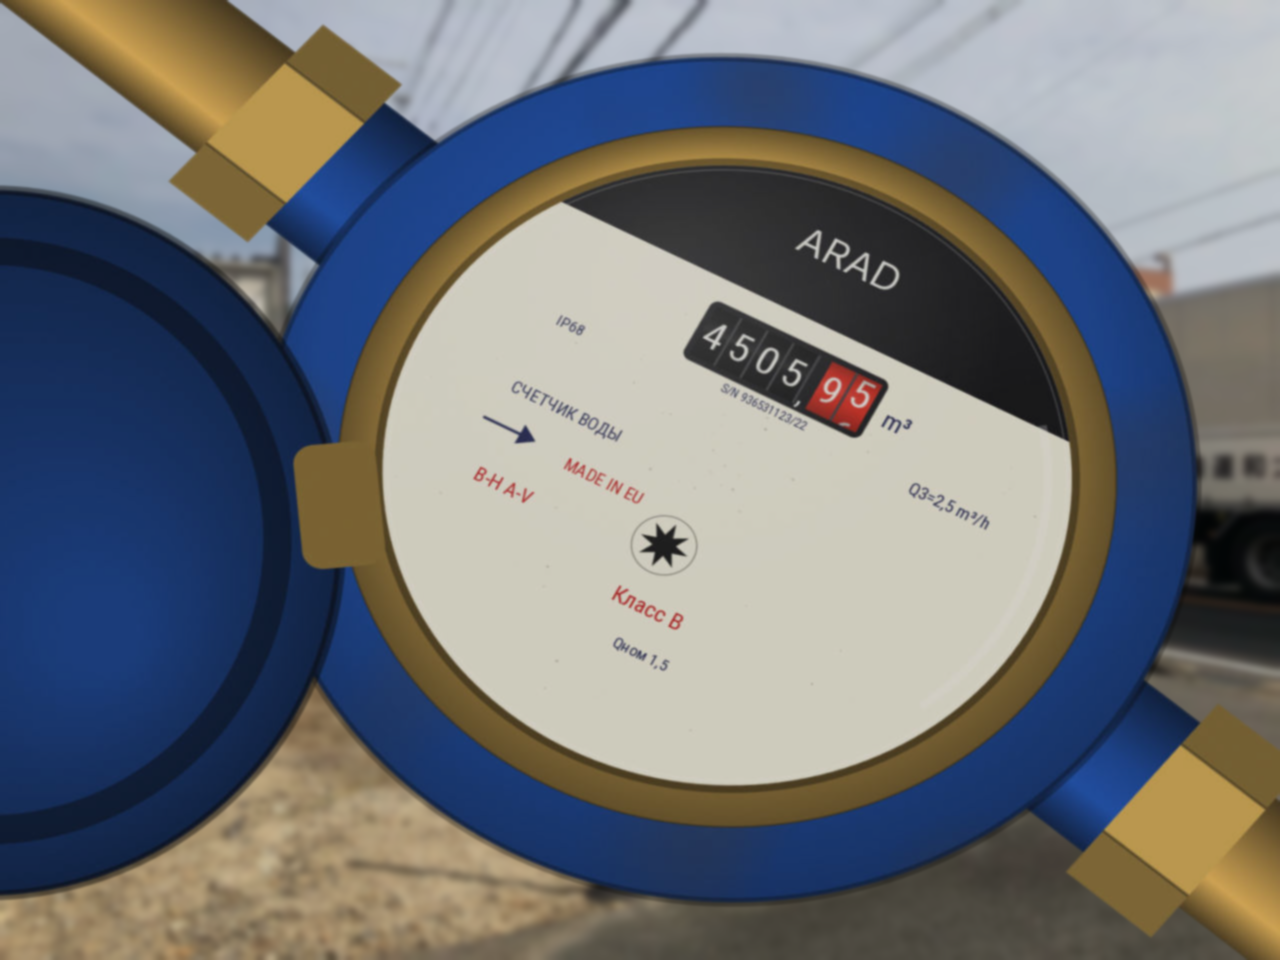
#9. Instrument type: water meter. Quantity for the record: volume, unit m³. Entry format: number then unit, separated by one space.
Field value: 4505.95 m³
